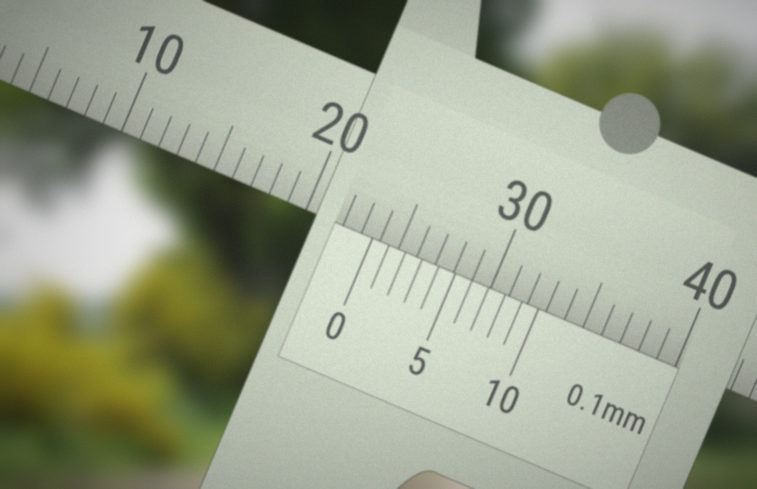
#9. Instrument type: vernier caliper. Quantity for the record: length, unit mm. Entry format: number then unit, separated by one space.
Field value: 23.6 mm
